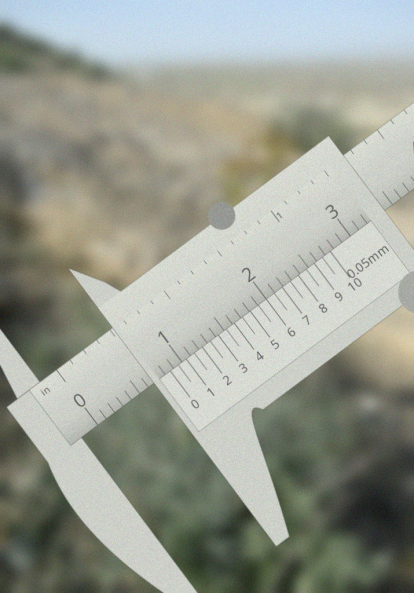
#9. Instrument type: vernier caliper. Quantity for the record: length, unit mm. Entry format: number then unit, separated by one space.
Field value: 8.6 mm
